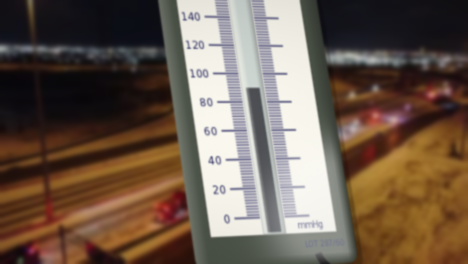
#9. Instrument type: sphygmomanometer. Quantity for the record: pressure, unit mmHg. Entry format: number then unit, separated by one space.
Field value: 90 mmHg
